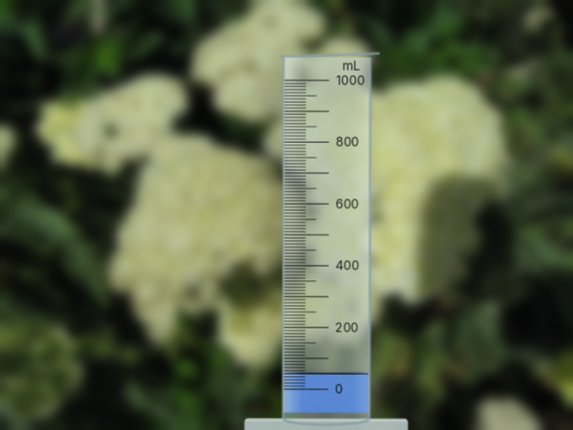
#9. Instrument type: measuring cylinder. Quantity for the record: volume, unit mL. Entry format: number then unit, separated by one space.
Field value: 50 mL
